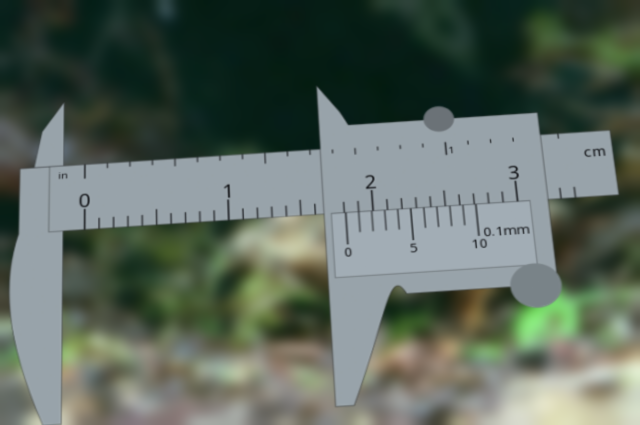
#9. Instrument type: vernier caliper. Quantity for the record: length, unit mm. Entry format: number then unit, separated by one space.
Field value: 18.1 mm
